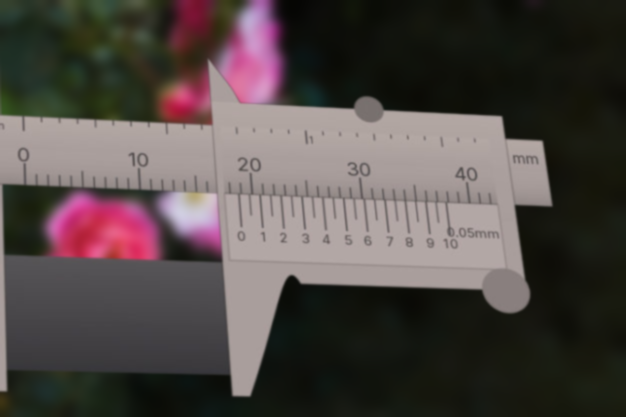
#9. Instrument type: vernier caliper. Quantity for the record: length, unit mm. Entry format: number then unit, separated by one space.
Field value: 18.8 mm
